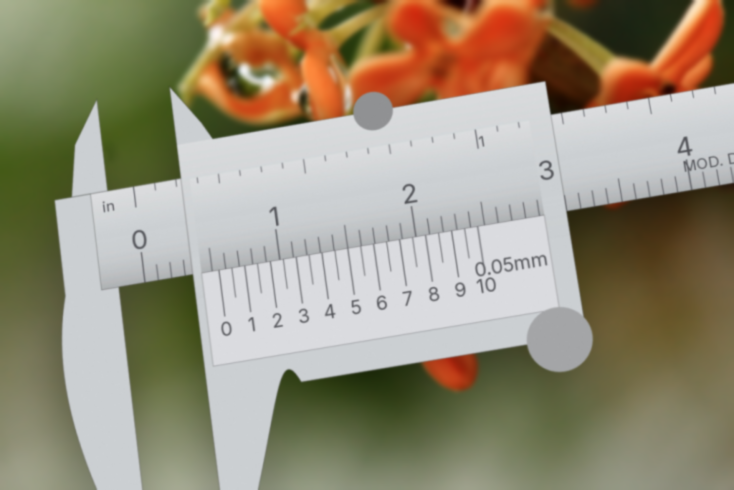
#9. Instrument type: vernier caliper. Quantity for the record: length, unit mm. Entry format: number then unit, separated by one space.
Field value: 5.5 mm
